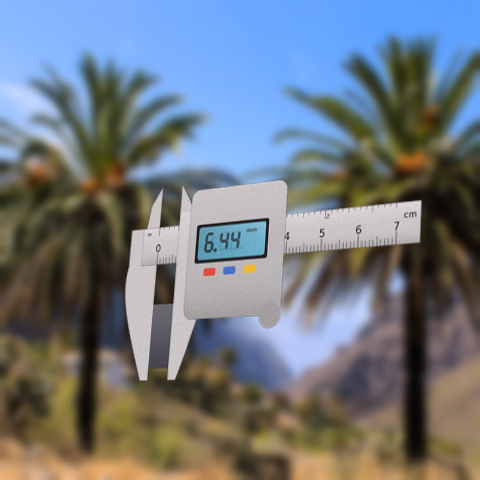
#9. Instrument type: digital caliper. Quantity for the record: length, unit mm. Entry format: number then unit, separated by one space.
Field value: 6.44 mm
